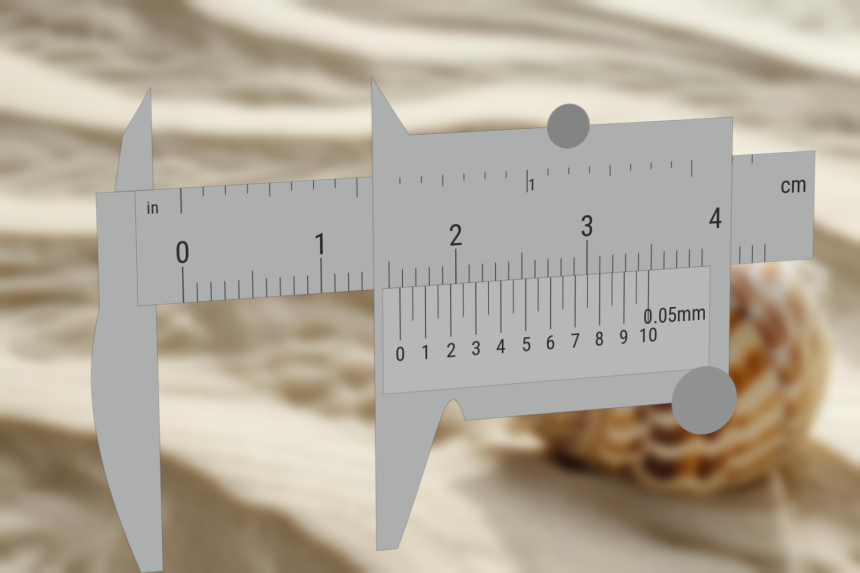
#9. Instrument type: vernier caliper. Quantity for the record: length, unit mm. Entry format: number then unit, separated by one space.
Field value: 15.8 mm
